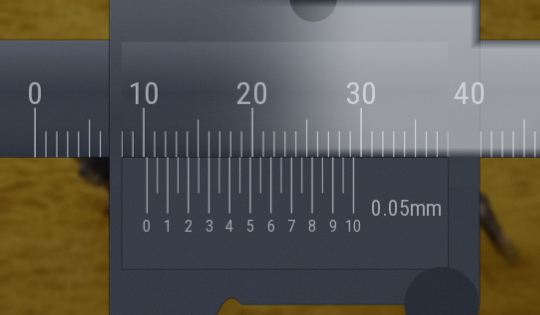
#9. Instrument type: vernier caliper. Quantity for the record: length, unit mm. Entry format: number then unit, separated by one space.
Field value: 10.3 mm
